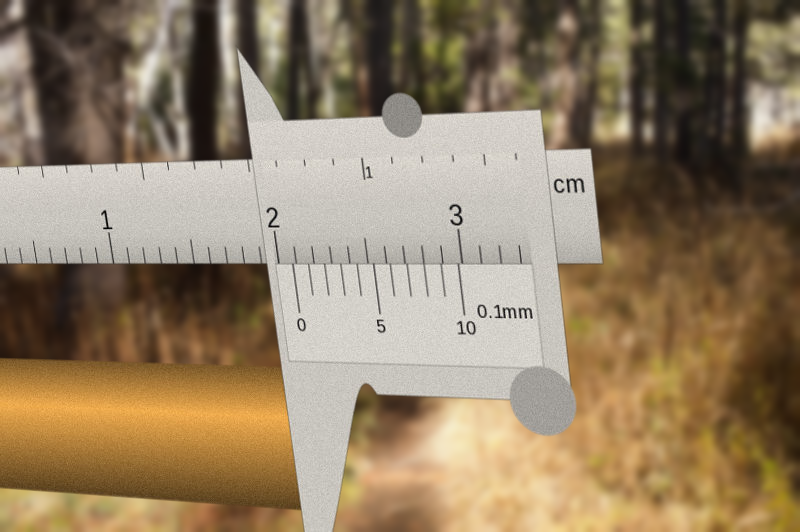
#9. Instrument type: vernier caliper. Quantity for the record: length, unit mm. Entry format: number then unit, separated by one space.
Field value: 20.8 mm
